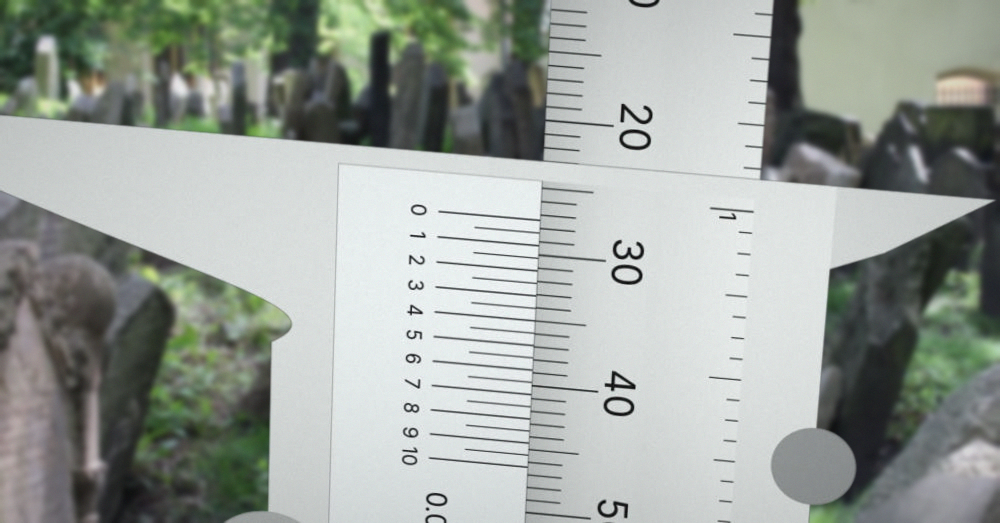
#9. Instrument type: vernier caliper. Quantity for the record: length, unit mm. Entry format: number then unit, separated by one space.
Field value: 27.4 mm
